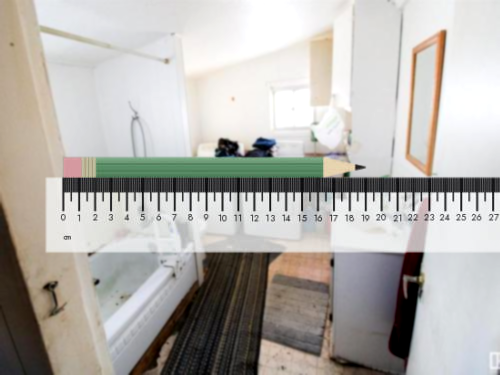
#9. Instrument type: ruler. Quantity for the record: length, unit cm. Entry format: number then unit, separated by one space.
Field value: 19 cm
